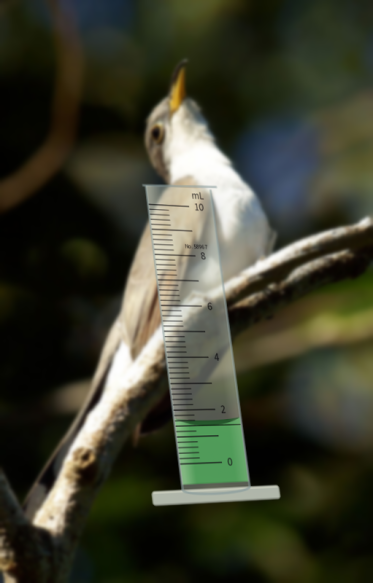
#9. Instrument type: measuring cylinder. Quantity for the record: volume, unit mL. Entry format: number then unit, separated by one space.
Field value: 1.4 mL
